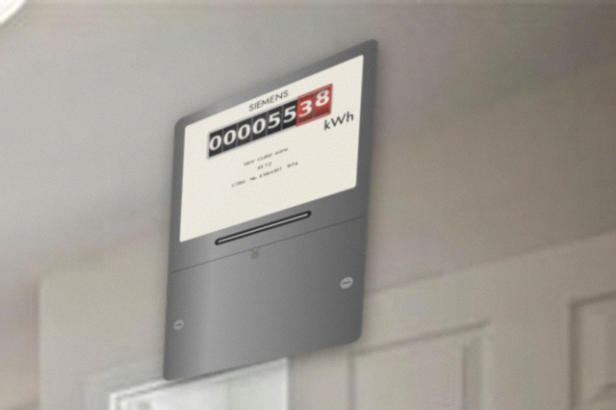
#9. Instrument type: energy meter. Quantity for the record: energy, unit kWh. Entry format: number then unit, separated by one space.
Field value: 55.38 kWh
